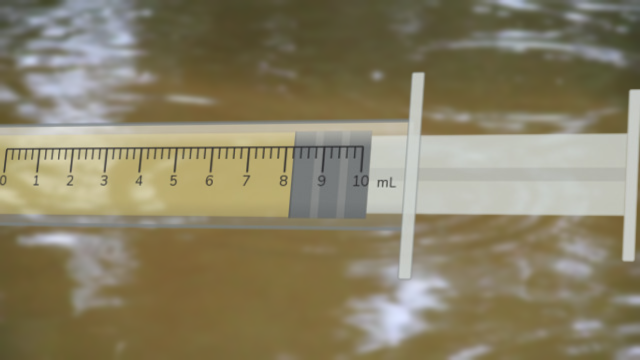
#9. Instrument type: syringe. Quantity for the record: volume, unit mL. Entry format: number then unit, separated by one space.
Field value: 8.2 mL
